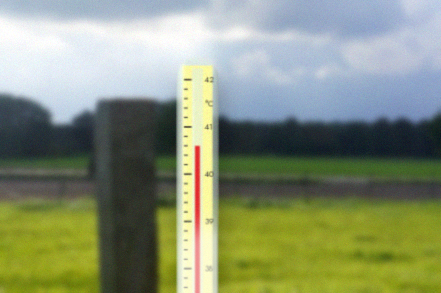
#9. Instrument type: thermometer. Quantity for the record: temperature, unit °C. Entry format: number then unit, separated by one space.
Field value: 40.6 °C
